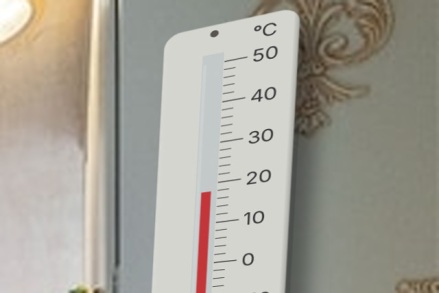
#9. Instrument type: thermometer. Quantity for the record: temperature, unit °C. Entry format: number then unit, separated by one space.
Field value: 18 °C
